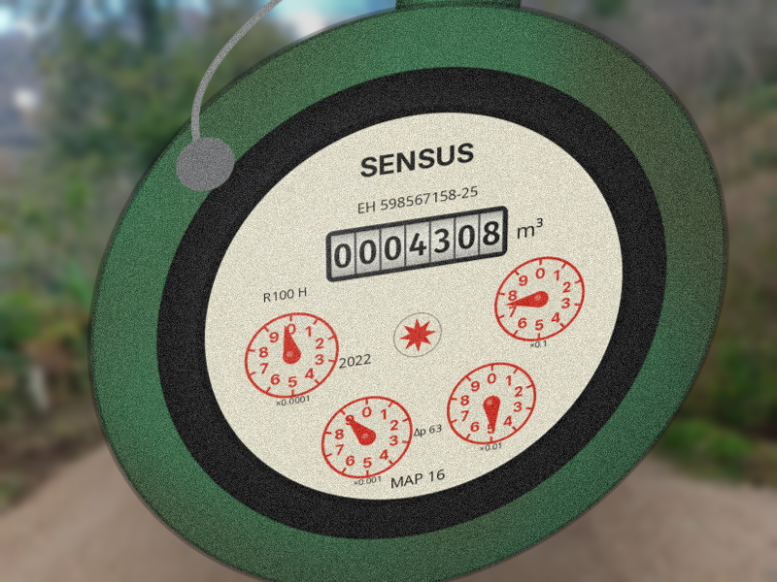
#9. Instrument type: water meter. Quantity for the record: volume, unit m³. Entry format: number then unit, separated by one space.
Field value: 4308.7489 m³
